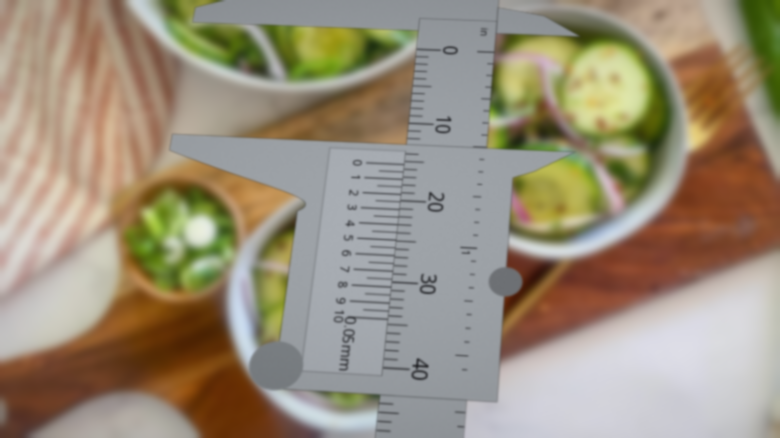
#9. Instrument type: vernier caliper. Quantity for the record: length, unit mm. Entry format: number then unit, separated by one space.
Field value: 15.4 mm
